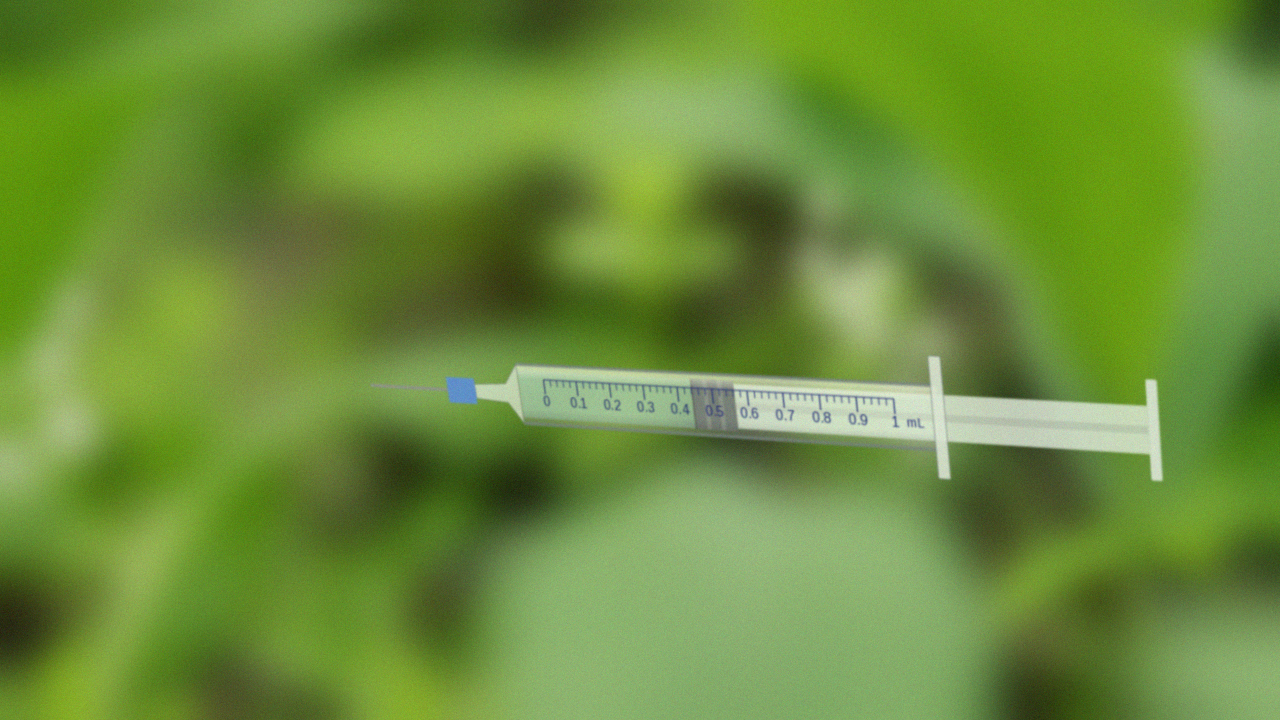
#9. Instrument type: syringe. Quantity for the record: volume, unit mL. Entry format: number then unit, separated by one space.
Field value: 0.44 mL
